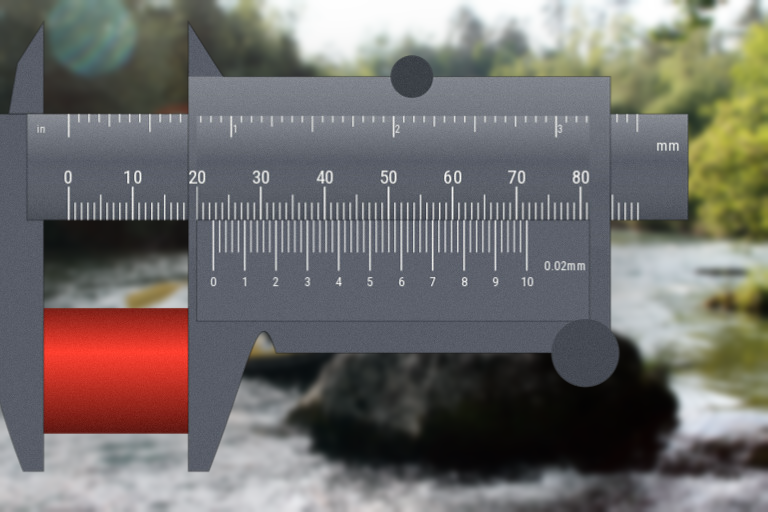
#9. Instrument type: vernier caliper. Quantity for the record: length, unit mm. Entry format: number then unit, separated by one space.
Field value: 22.6 mm
